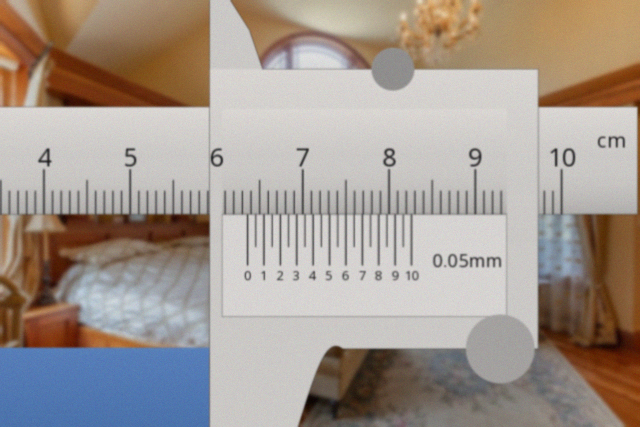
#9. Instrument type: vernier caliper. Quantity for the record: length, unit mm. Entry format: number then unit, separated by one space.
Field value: 63.6 mm
